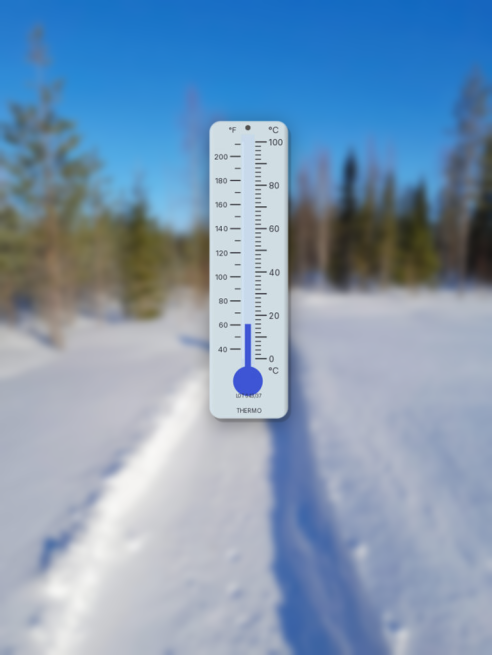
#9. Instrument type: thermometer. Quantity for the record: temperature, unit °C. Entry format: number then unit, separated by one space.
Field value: 16 °C
